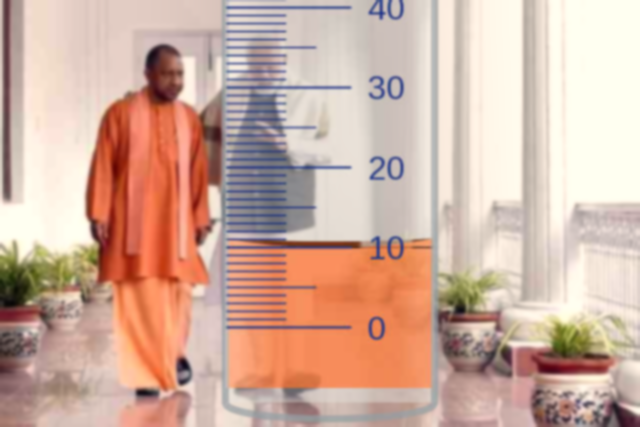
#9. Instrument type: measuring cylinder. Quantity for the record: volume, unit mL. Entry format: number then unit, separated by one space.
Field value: 10 mL
